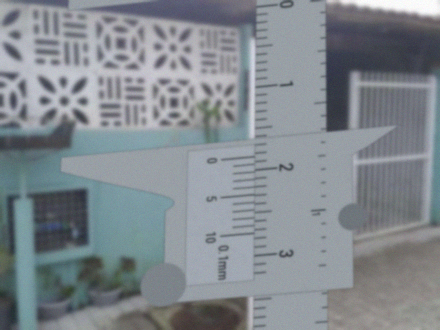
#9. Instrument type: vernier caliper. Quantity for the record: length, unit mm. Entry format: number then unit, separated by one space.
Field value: 18.4 mm
